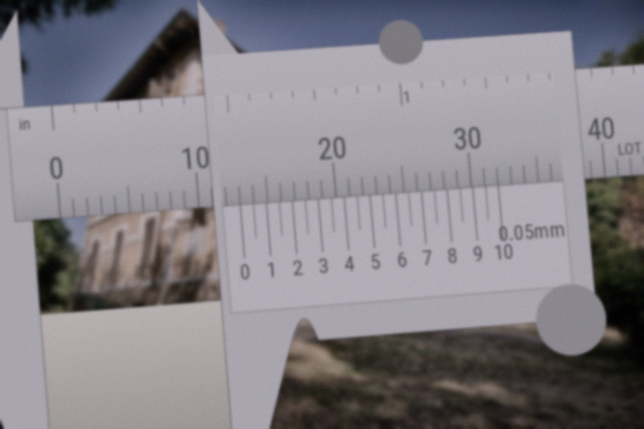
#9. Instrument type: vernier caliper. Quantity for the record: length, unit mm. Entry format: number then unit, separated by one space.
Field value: 13.0 mm
